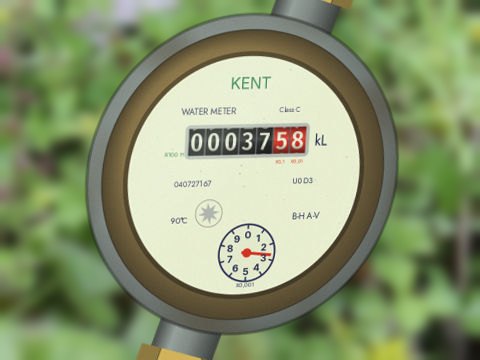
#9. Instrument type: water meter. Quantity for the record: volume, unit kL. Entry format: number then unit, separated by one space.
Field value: 37.582 kL
